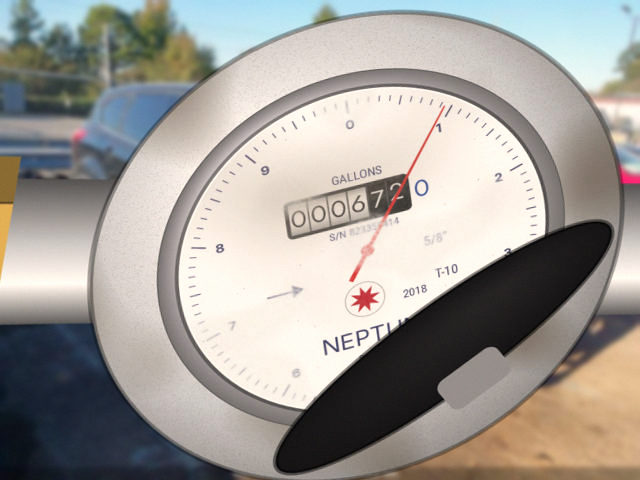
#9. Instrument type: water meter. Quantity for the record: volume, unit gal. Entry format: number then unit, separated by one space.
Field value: 6720.9 gal
